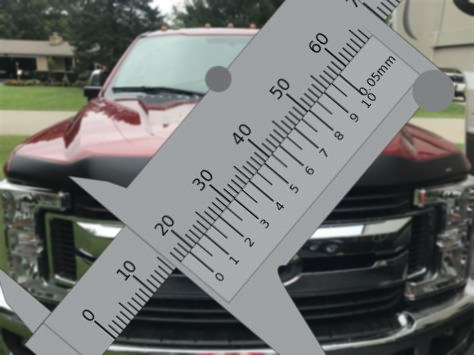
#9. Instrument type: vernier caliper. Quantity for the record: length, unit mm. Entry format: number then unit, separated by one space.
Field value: 19.2 mm
